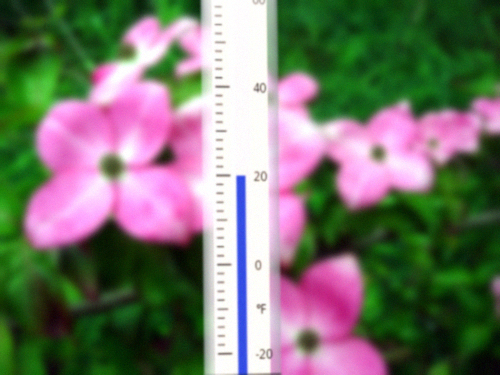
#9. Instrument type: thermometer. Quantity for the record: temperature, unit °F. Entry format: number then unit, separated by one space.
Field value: 20 °F
